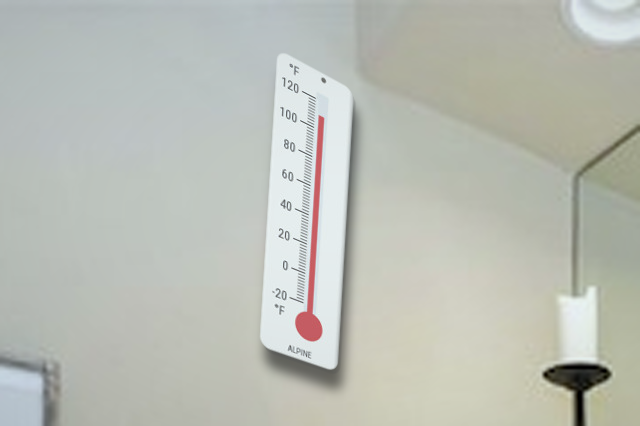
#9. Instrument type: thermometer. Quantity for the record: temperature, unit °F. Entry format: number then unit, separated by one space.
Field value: 110 °F
